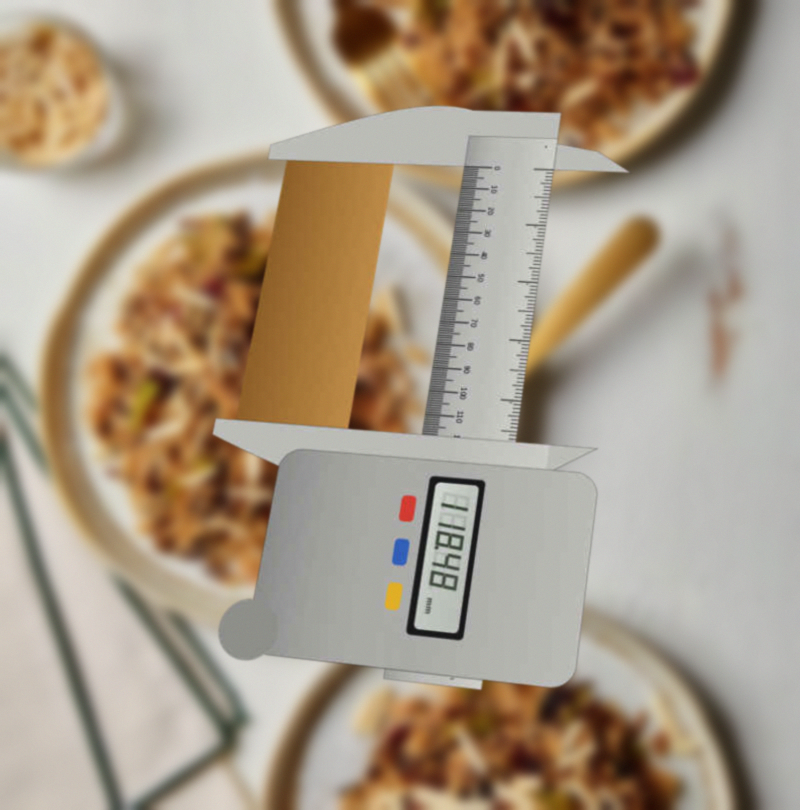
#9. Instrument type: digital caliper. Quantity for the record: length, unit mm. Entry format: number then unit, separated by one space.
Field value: 118.48 mm
